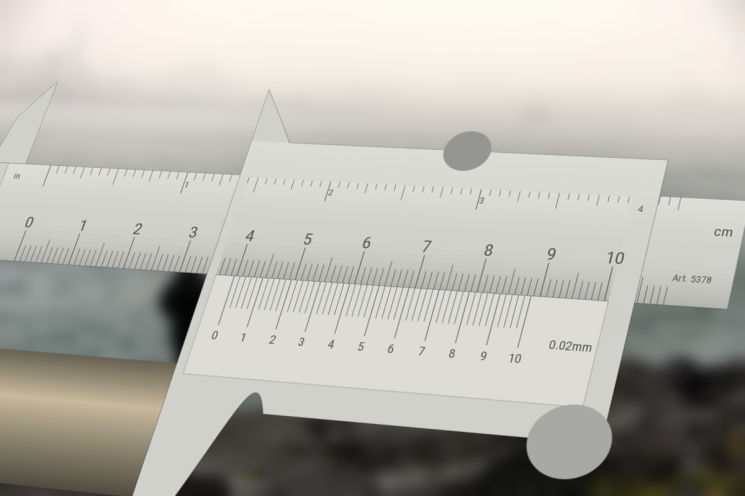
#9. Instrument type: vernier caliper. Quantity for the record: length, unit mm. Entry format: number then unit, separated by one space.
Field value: 39.6 mm
